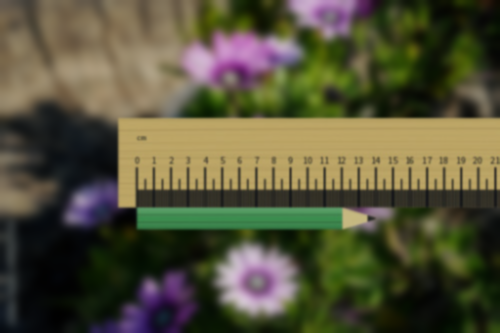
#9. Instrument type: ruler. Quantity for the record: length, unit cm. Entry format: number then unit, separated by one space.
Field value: 14 cm
